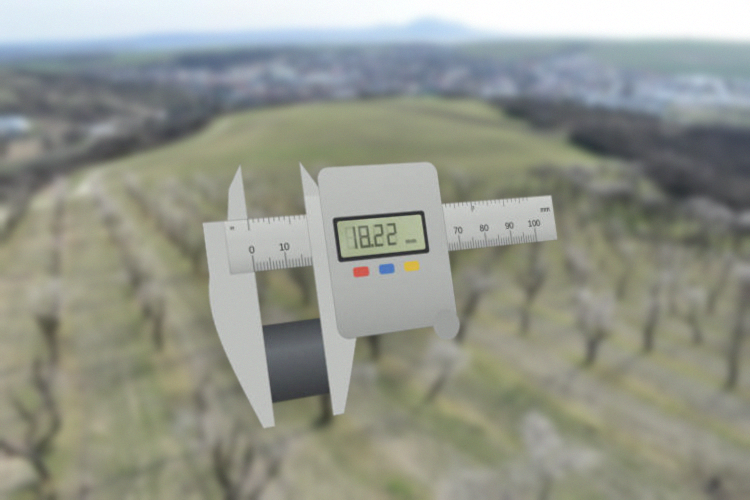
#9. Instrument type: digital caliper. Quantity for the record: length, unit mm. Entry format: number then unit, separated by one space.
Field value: 18.22 mm
